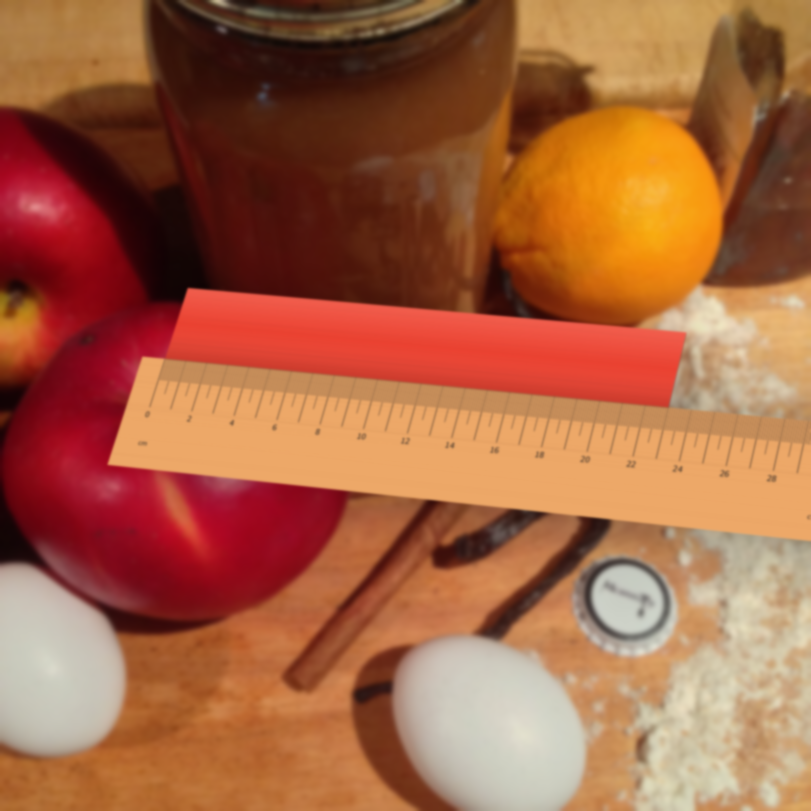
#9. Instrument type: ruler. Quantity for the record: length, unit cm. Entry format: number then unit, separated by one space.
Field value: 23 cm
